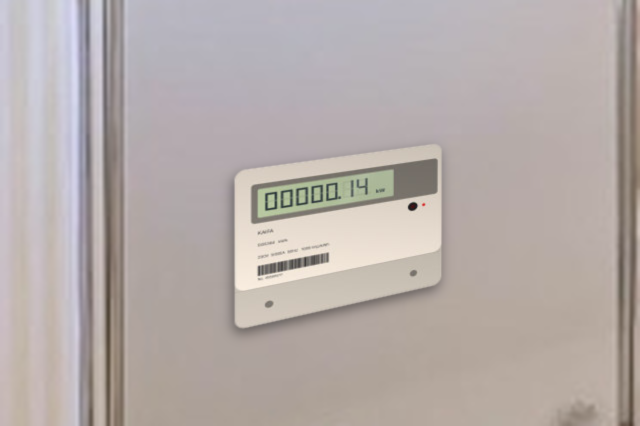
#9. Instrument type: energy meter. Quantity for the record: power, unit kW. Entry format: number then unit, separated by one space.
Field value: 0.14 kW
